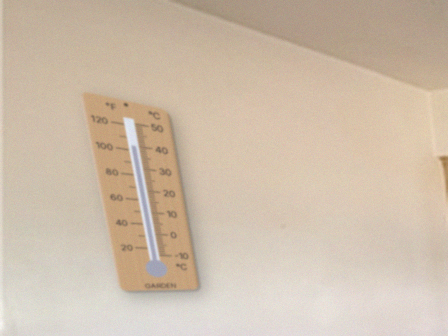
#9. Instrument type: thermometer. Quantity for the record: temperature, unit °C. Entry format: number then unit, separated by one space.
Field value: 40 °C
